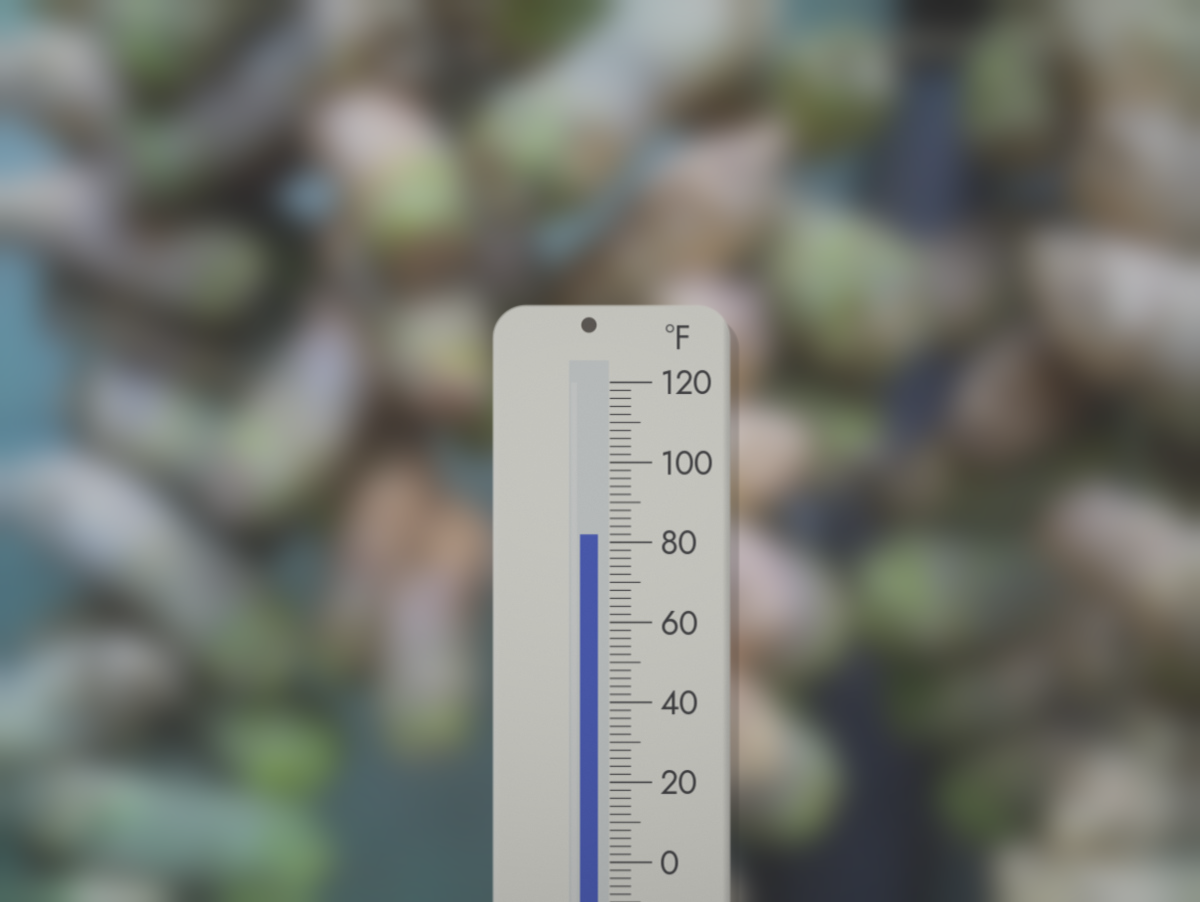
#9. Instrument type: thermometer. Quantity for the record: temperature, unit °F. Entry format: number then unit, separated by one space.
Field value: 82 °F
